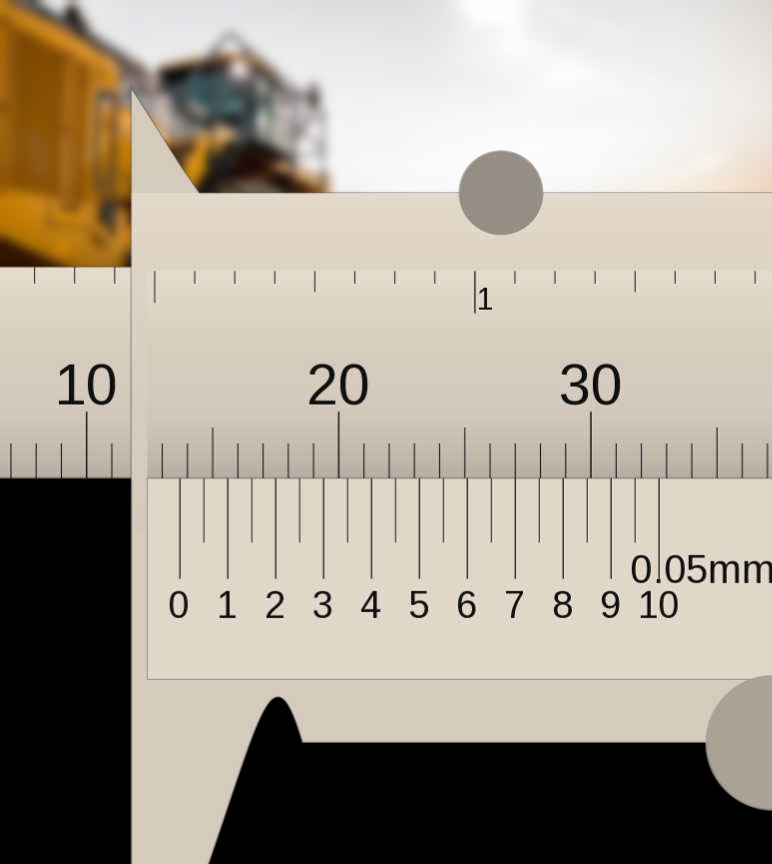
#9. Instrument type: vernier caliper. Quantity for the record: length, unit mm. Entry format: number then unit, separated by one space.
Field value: 13.70 mm
